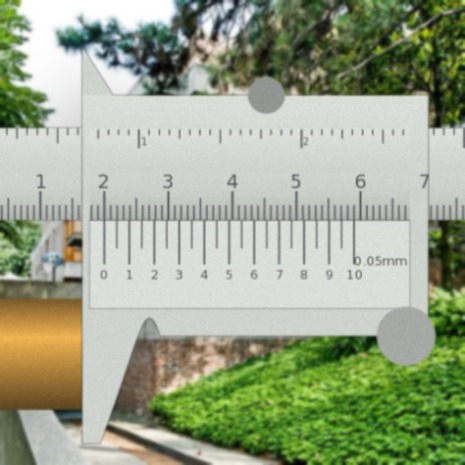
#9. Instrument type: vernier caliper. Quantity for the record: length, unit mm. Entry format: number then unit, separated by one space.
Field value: 20.0 mm
